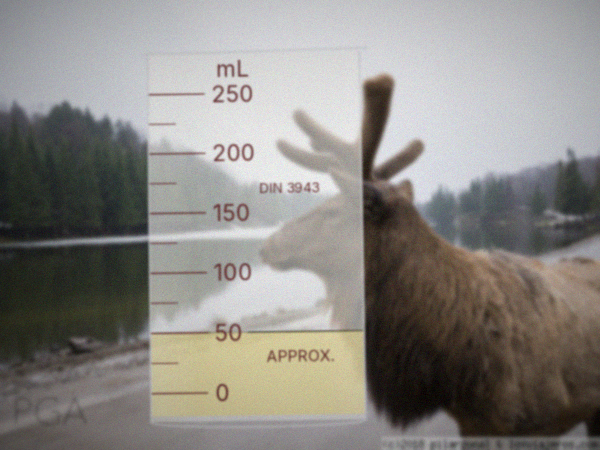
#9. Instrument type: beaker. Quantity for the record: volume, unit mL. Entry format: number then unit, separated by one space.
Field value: 50 mL
